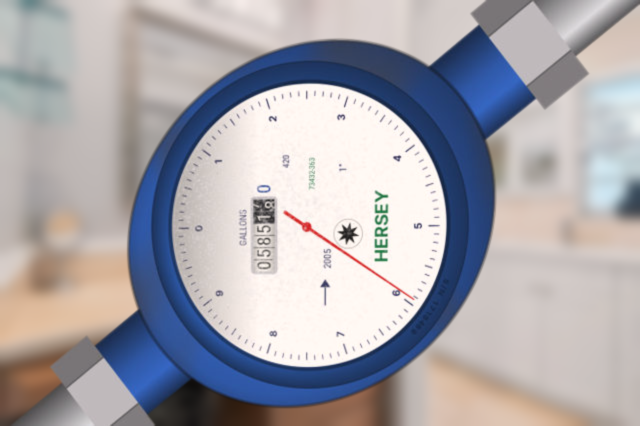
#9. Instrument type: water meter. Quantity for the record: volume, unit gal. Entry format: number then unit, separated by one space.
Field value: 585175.9 gal
